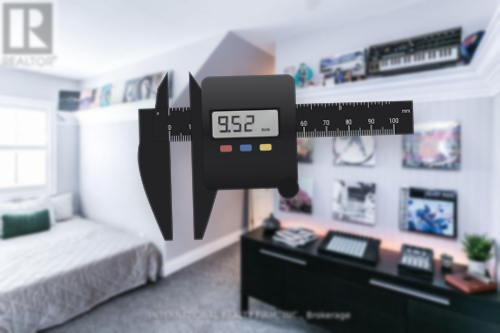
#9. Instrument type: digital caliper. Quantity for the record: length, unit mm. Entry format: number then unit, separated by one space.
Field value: 9.52 mm
